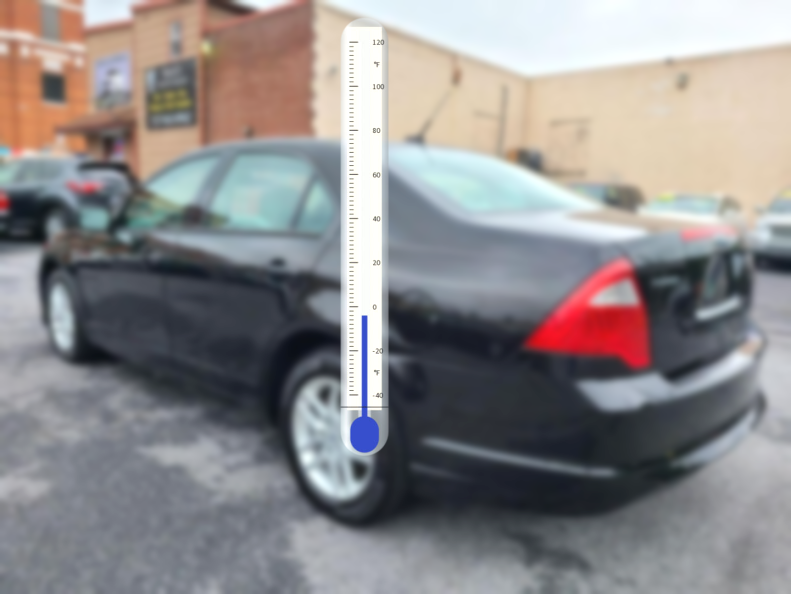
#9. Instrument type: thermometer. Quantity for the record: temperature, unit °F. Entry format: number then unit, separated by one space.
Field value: -4 °F
